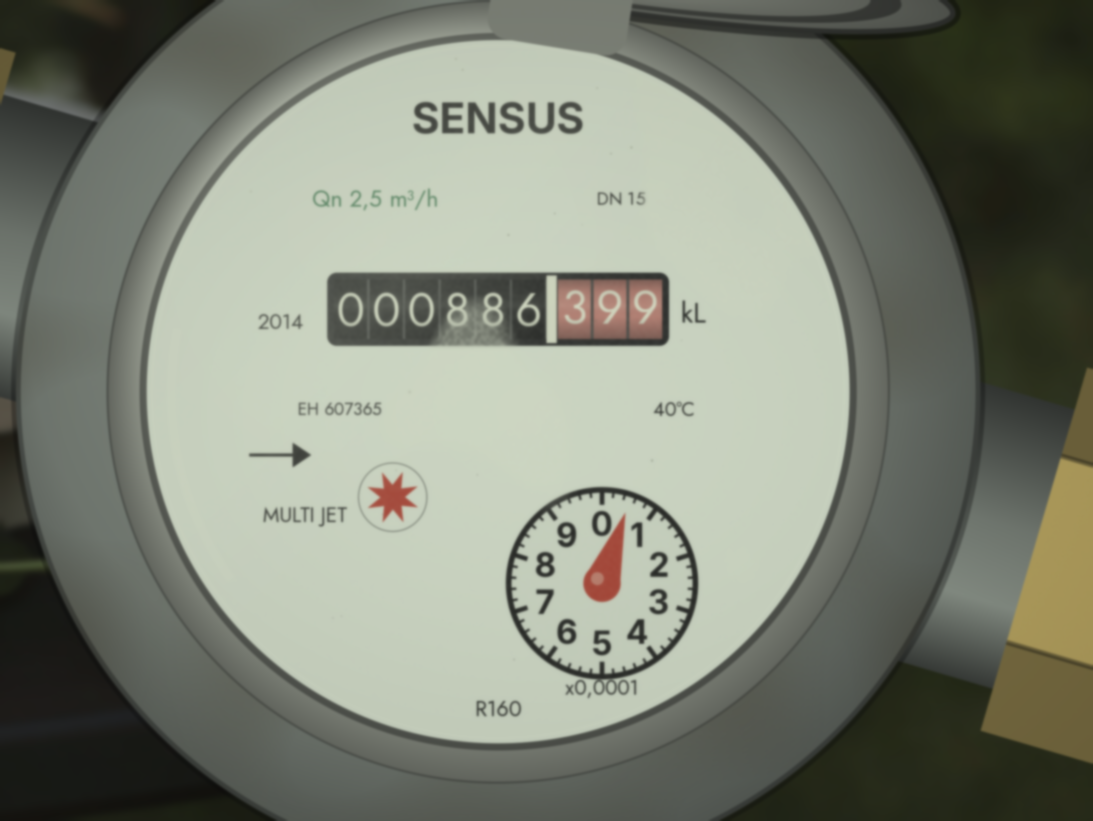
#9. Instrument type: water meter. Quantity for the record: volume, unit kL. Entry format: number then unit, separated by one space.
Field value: 886.3990 kL
